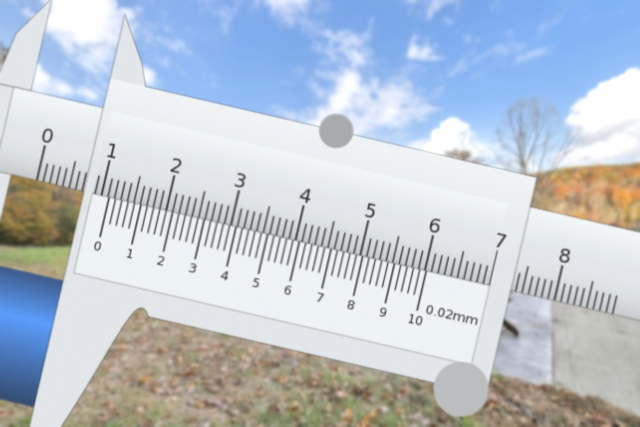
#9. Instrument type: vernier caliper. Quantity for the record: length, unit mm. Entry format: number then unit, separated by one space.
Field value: 11.2 mm
